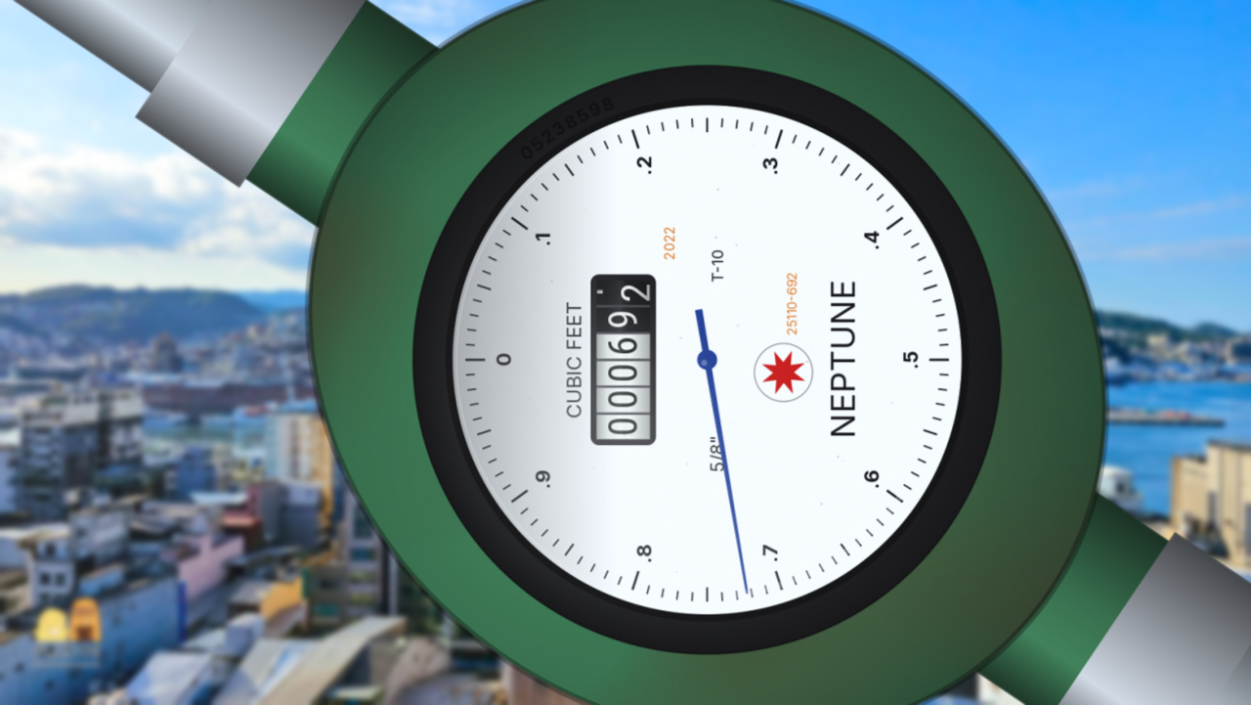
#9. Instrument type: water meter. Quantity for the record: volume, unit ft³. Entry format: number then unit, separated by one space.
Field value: 691.72 ft³
